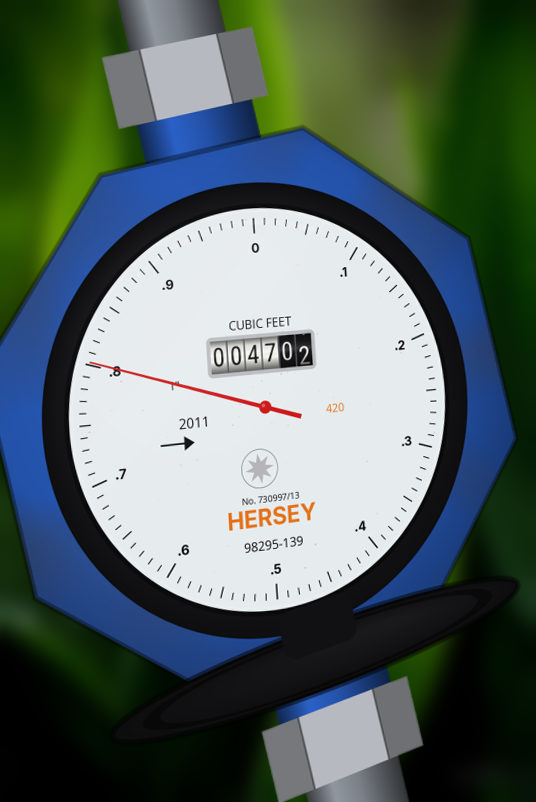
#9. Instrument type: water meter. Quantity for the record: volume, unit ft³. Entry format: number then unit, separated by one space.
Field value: 4701.80 ft³
